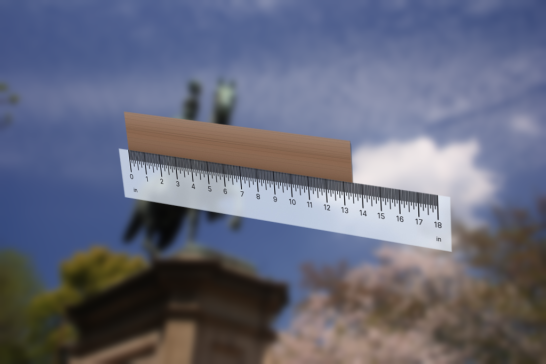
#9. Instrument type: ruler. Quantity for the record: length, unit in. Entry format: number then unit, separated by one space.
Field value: 13.5 in
